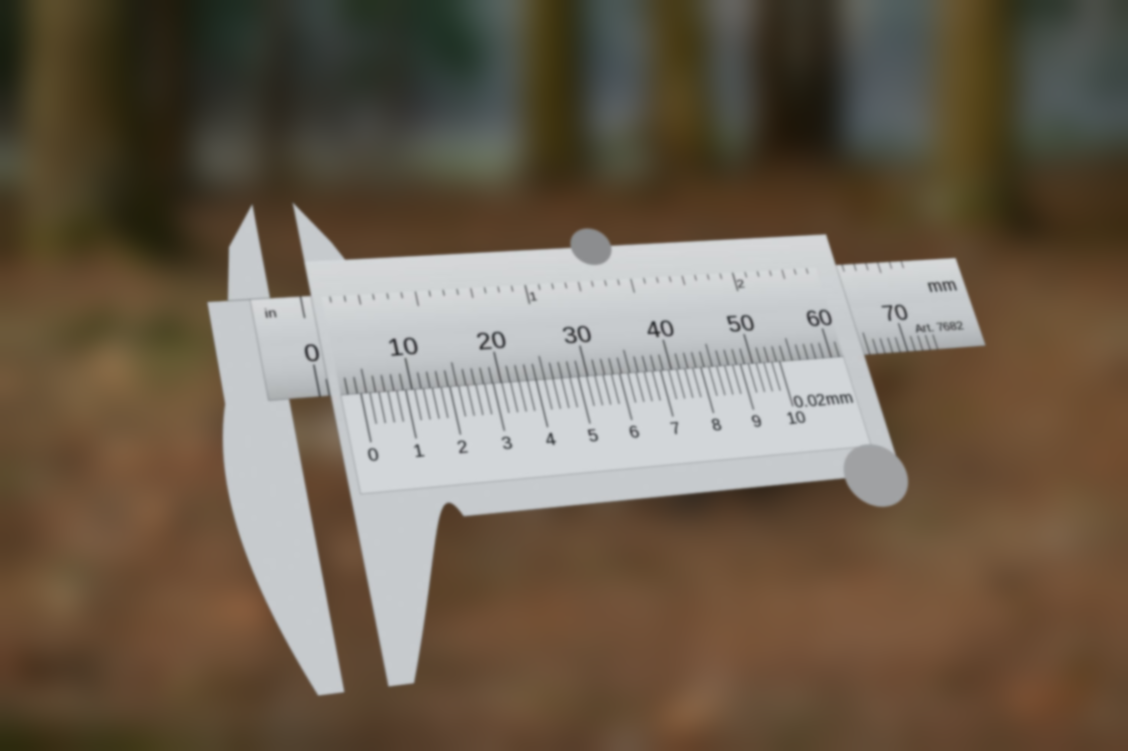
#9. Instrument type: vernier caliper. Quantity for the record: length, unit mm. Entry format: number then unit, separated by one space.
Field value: 4.4 mm
